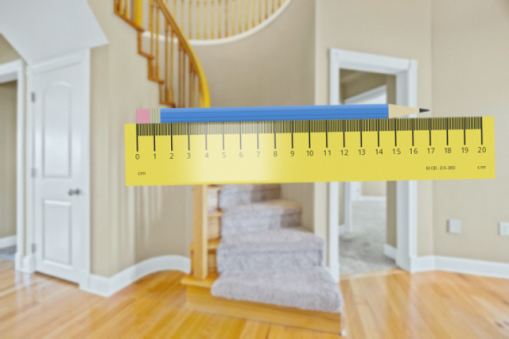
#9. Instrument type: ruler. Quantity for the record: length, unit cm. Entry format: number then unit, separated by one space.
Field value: 17 cm
